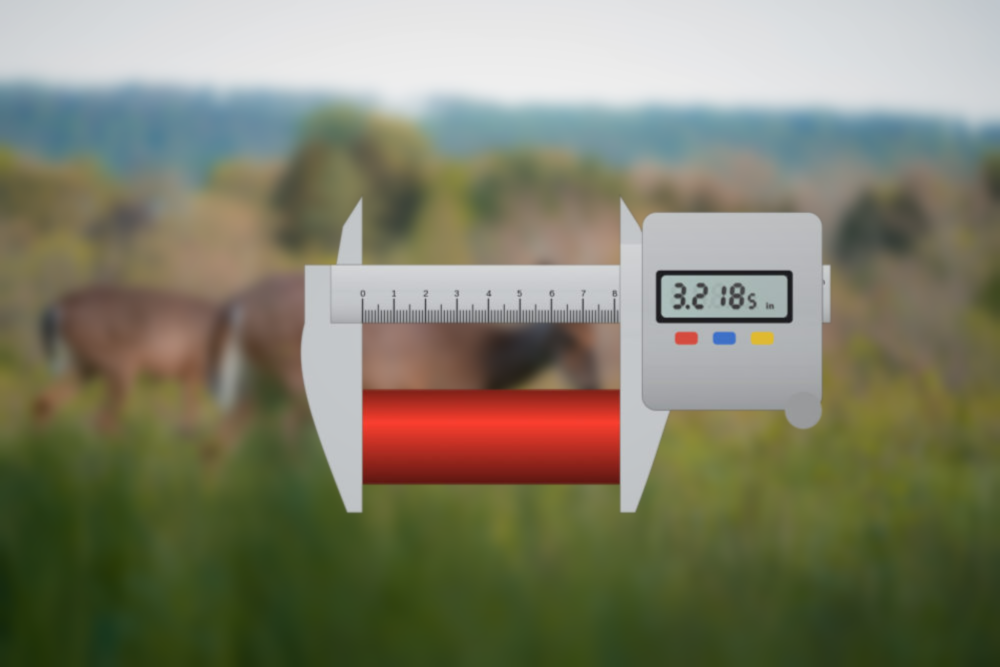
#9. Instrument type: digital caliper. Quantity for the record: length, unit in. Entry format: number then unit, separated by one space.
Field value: 3.2185 in
